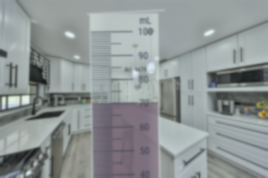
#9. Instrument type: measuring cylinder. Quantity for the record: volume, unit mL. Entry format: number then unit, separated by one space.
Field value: 70 mL
